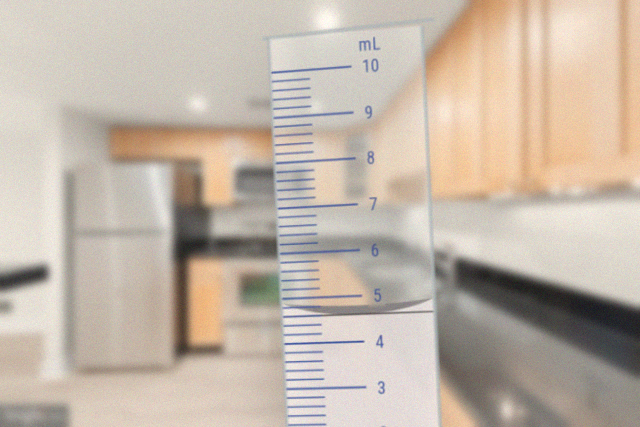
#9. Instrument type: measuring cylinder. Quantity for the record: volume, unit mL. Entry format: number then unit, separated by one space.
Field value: 4.6 mL
